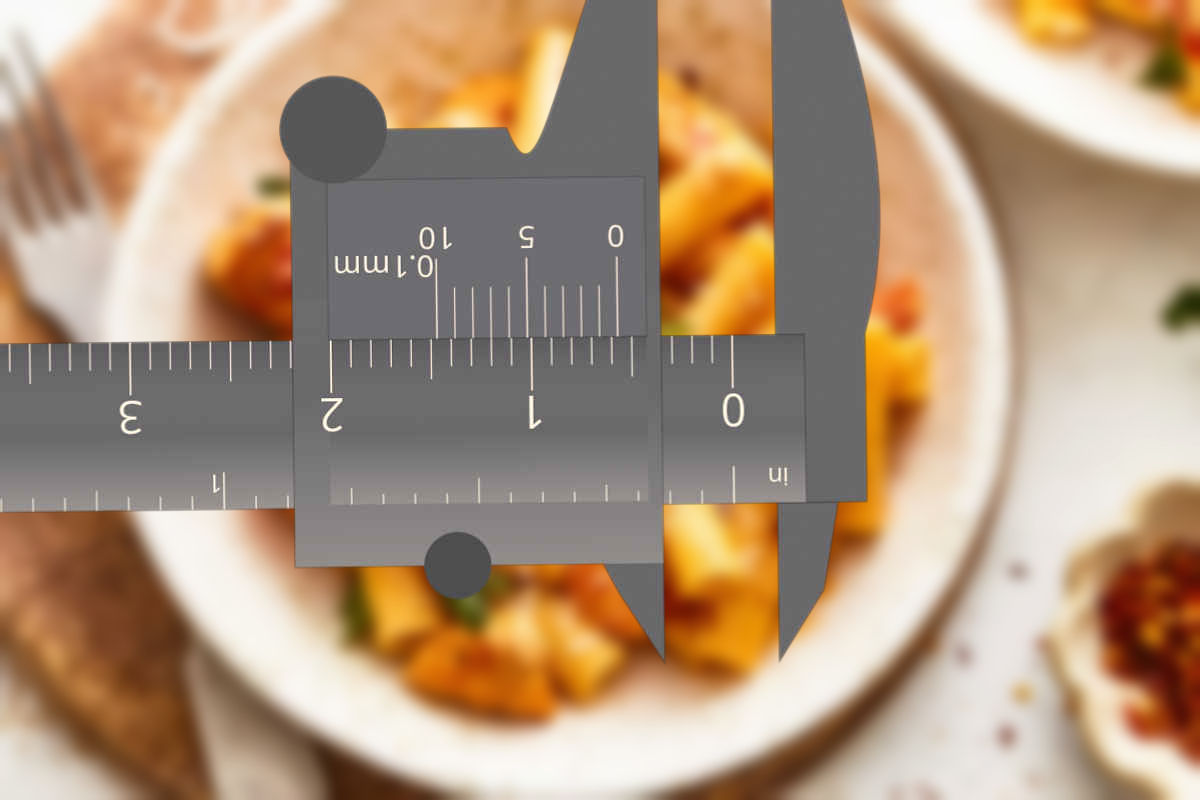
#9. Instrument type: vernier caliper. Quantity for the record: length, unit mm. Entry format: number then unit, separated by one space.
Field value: 5.7 mm
